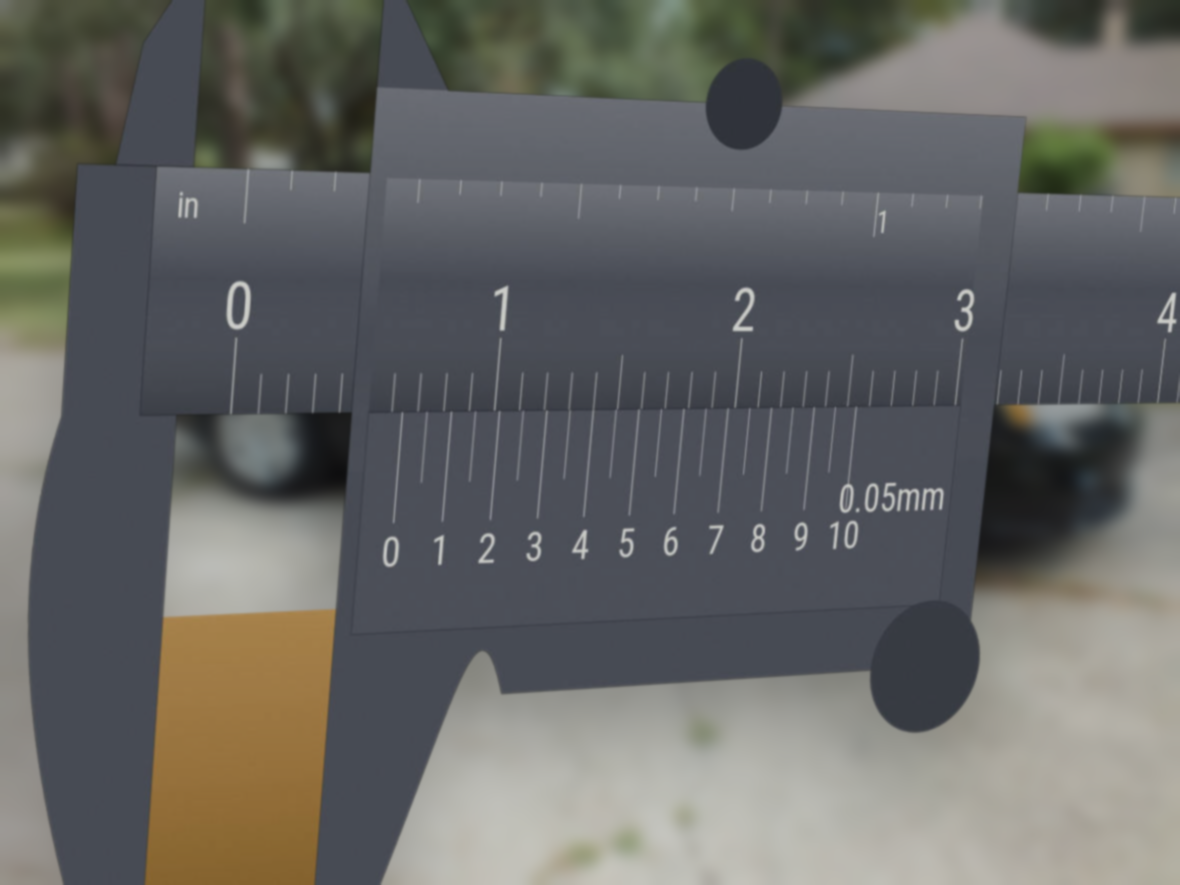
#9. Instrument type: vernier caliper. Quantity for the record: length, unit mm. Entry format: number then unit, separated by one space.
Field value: 6.4 mm
